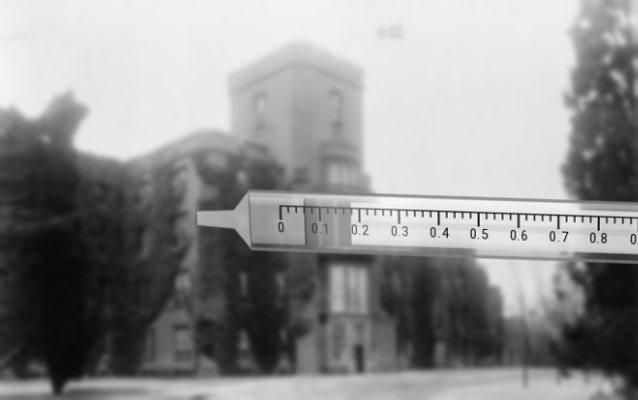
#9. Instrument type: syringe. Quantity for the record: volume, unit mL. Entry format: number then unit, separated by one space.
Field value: 0.06 mL
